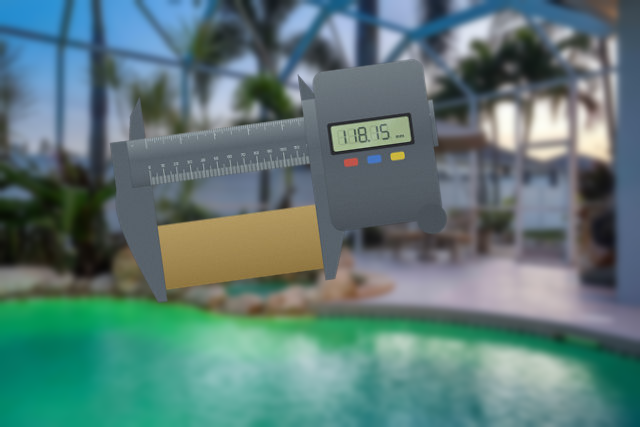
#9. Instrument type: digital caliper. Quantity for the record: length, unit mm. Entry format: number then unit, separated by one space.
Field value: 118.15 mm
